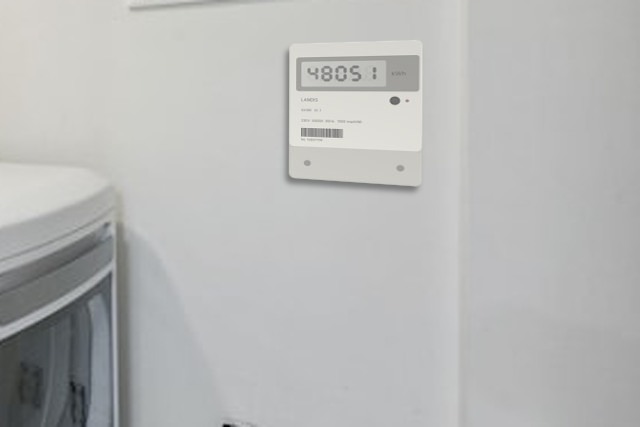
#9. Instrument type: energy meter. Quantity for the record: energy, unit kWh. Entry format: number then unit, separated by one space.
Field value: 48051 kWh
